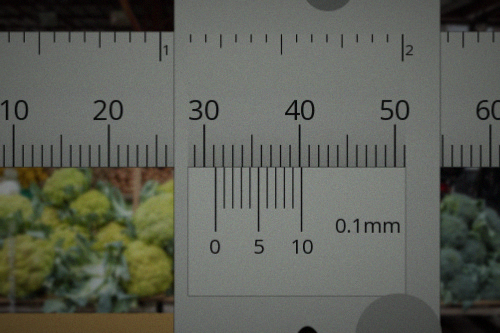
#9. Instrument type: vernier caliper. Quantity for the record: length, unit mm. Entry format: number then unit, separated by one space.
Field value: 31.2 mm
